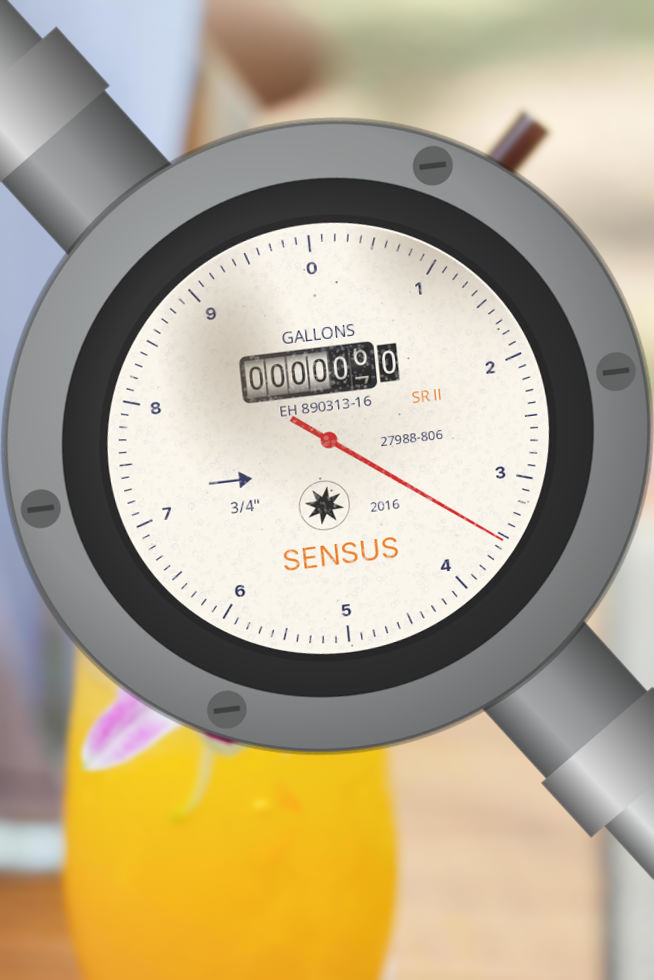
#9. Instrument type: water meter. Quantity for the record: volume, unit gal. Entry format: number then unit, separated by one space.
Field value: 63.5 gal
